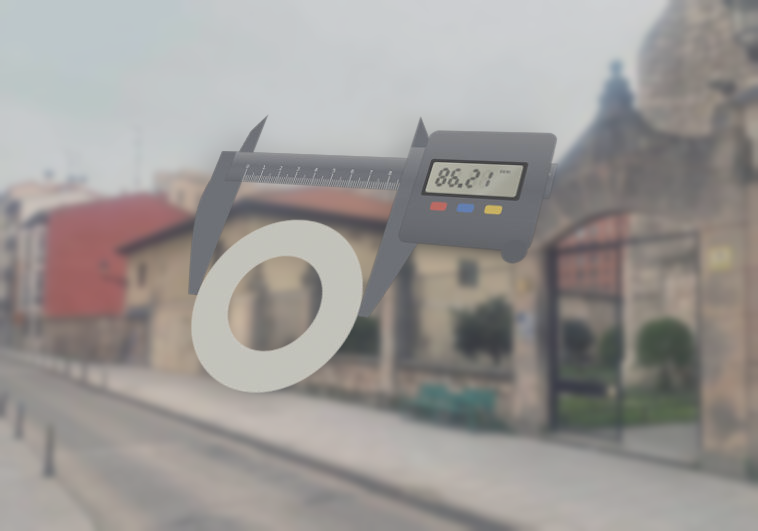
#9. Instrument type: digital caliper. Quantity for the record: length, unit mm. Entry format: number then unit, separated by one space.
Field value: 86.21 mm
